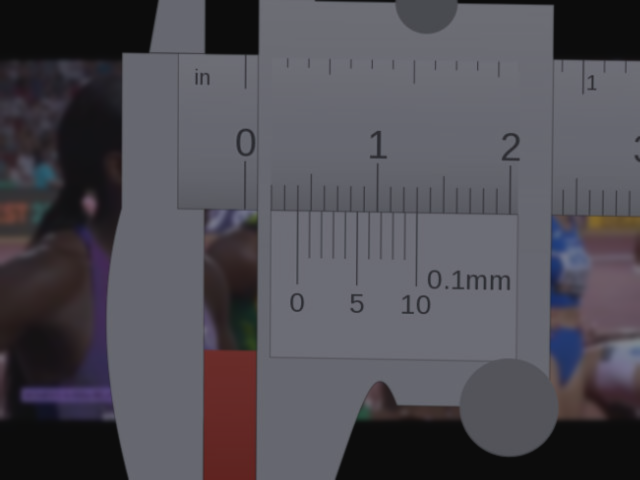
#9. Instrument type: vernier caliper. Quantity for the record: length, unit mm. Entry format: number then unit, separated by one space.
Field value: 4.0 mm
